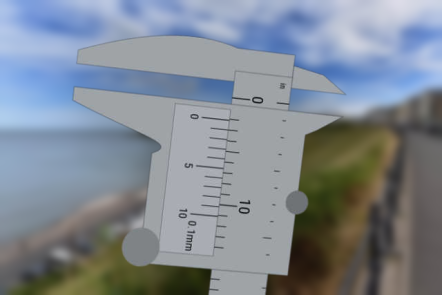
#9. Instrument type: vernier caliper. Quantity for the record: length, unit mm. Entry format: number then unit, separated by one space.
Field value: 2.1 mm
